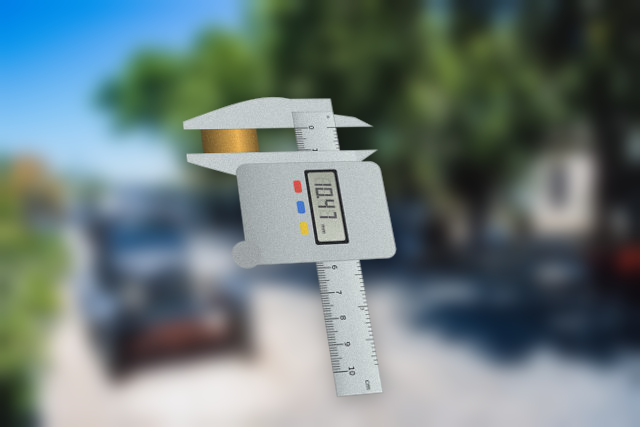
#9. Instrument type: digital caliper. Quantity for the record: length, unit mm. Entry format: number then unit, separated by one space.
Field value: 10.47 mm
